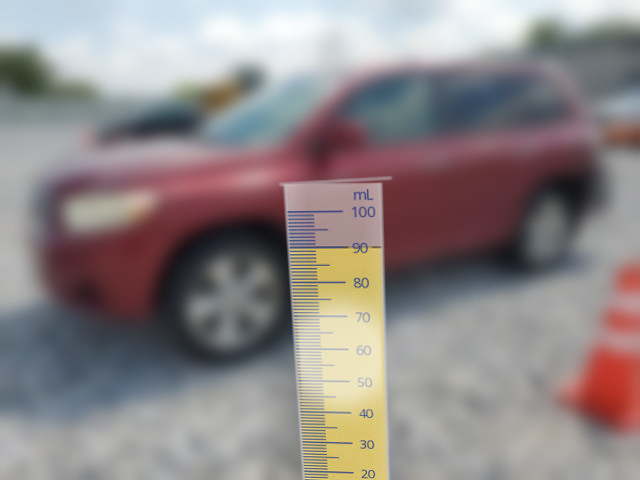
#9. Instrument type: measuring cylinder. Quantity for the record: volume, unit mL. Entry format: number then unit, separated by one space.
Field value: 90 mL
